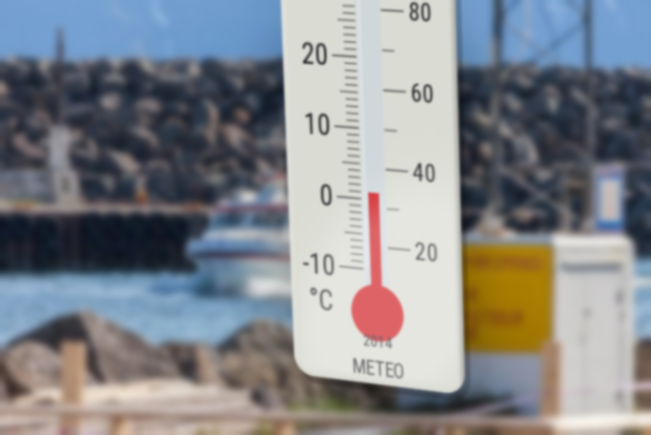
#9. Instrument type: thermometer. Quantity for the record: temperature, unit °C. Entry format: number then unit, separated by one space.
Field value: 1 °C
